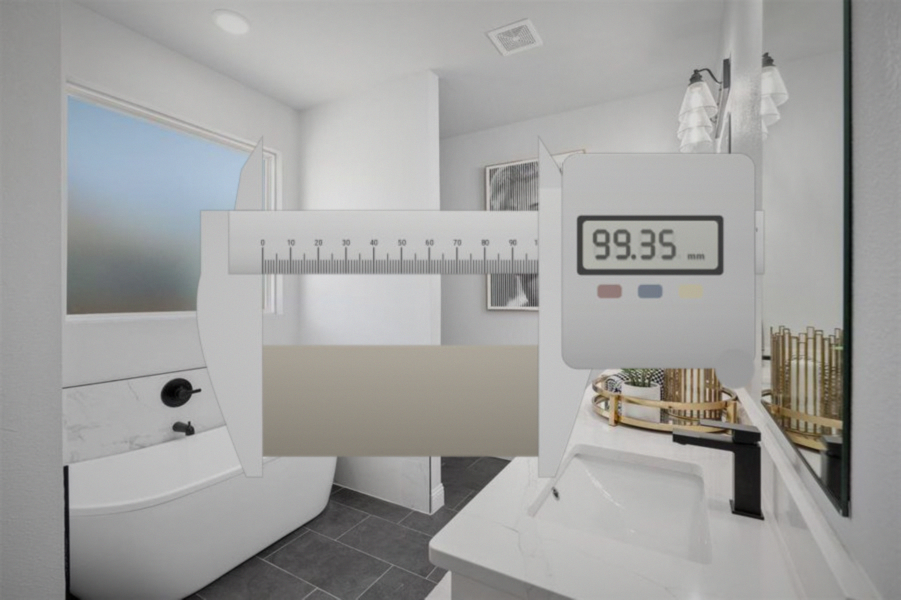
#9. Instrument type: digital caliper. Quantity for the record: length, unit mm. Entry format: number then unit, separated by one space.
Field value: 99.35 mm
